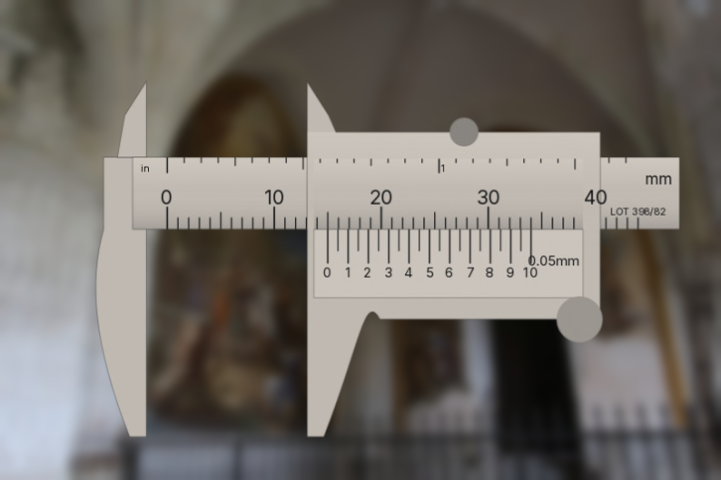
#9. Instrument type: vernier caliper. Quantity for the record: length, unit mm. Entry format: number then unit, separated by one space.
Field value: 15.0 mm
